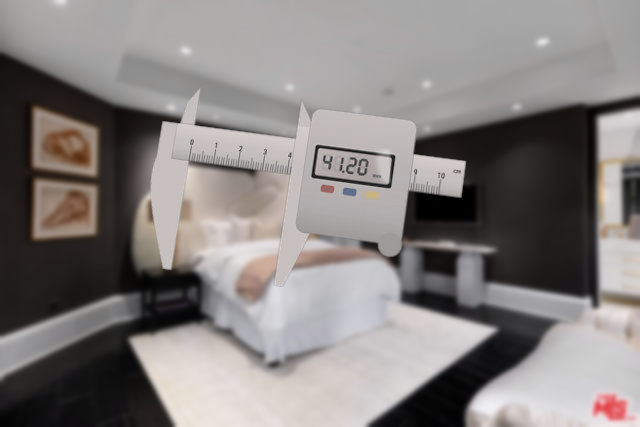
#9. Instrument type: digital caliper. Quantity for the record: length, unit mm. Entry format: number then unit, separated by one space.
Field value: 41.20 mm
